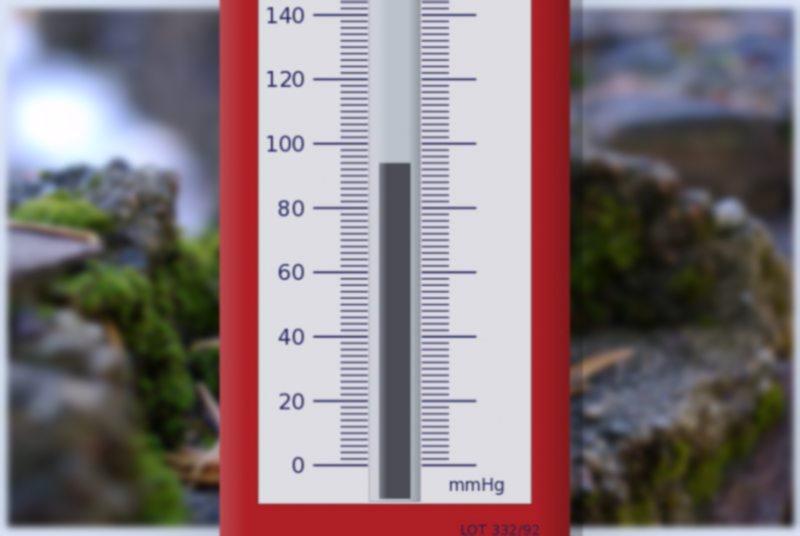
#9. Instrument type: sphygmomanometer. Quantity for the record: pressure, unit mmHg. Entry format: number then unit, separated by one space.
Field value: 94 mmHg
